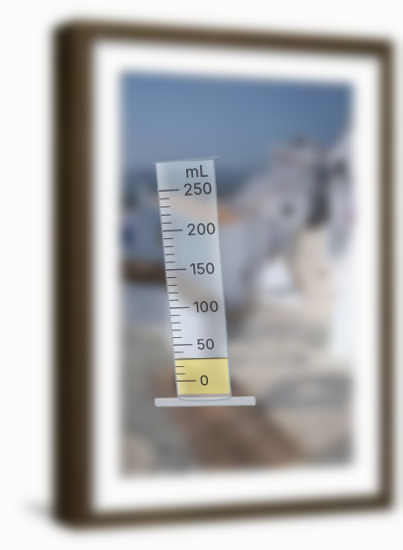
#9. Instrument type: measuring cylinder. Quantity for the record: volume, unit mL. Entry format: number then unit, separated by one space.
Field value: 30 mL
